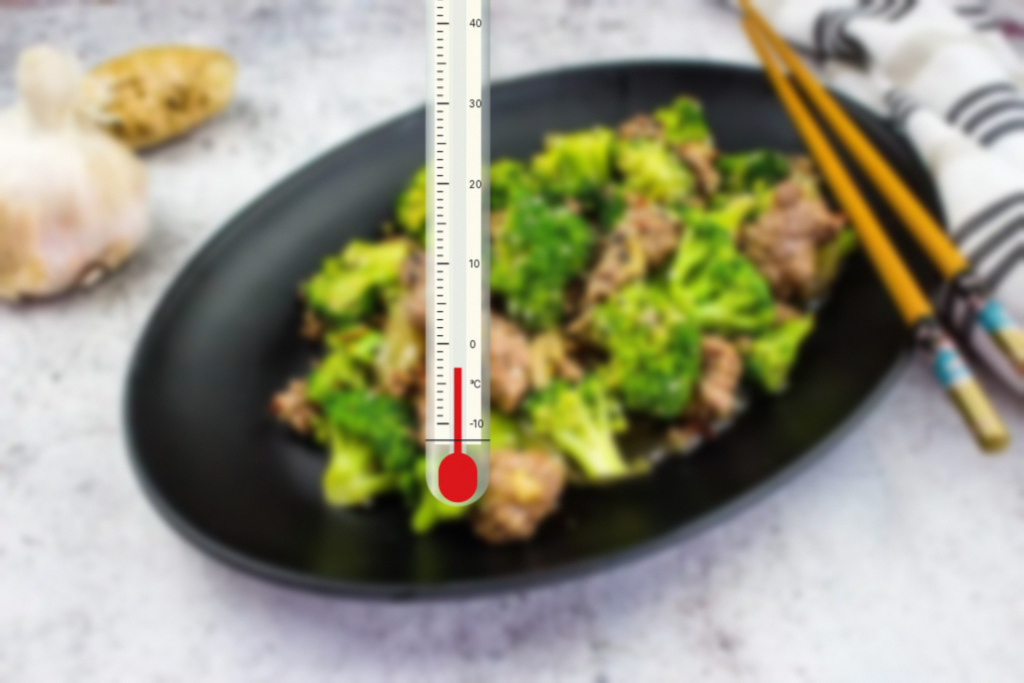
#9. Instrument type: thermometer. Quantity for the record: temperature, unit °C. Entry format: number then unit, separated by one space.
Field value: -3 °C
